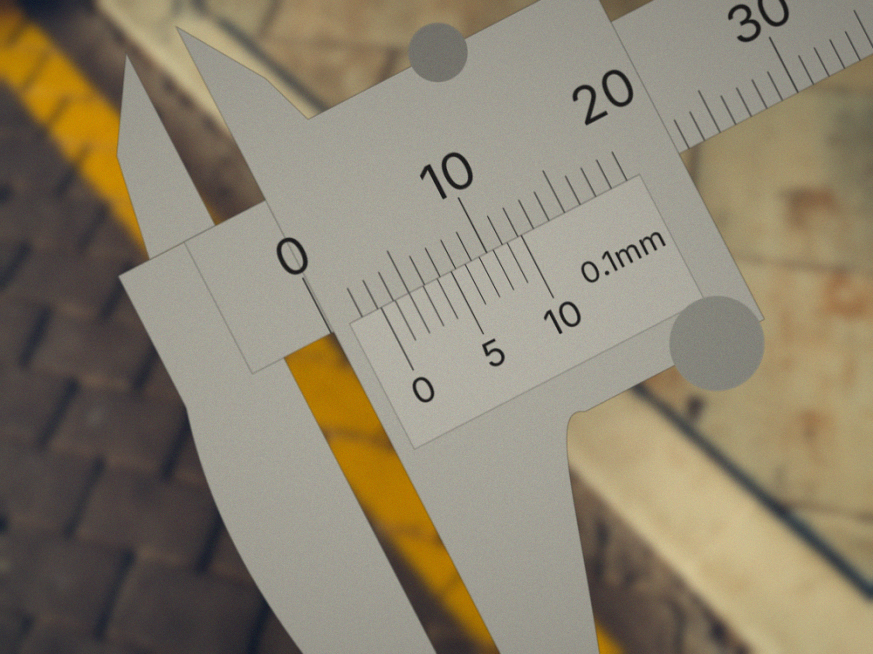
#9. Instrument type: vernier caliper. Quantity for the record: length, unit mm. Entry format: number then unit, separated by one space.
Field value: 3.2 mm
